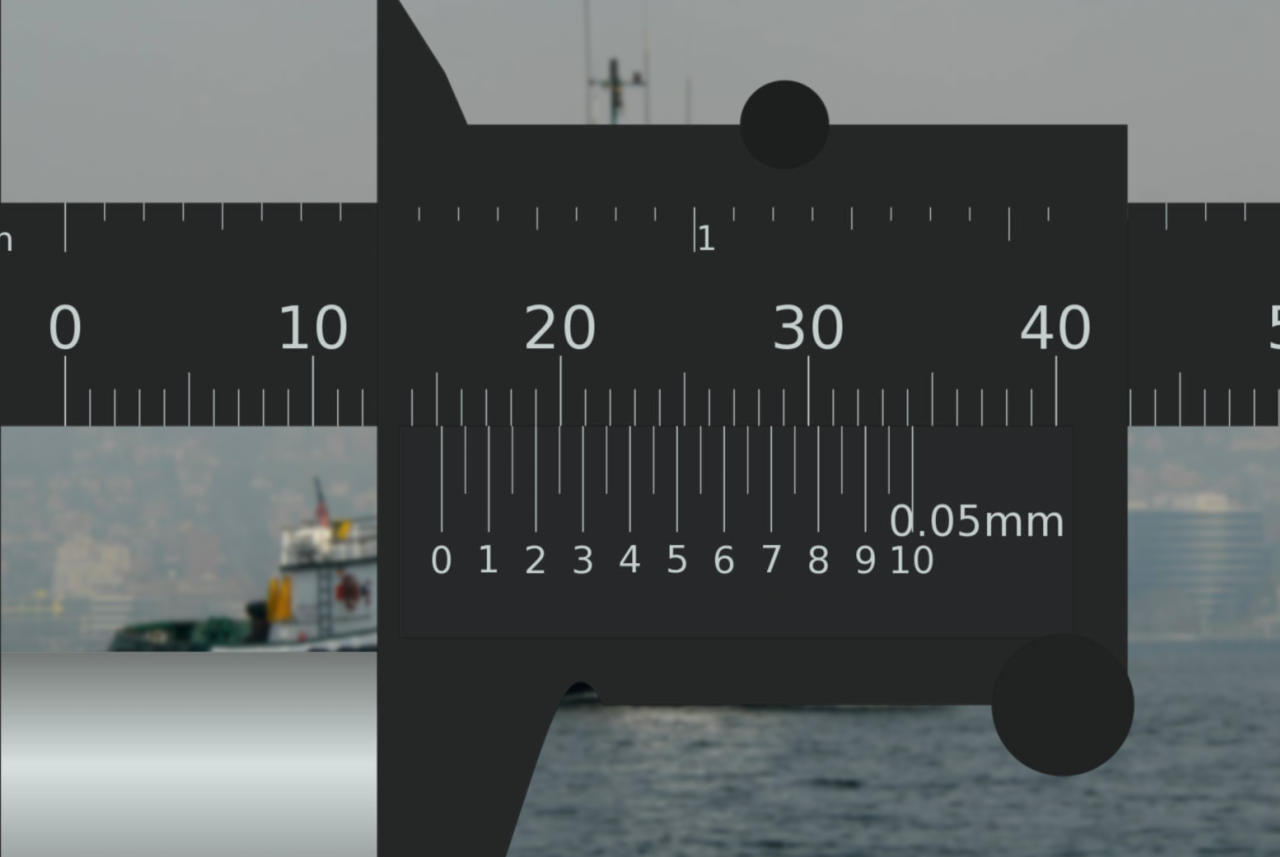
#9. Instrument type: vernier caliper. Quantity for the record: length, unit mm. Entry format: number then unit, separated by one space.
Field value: 15.2 mm
